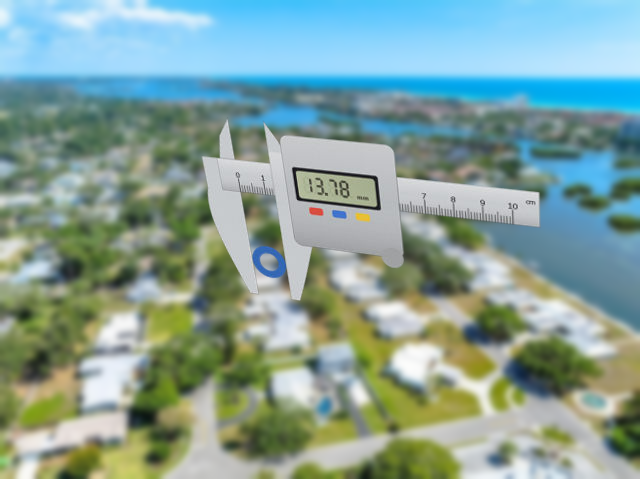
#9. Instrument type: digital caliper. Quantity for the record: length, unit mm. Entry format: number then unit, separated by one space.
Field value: 13.78 mm
